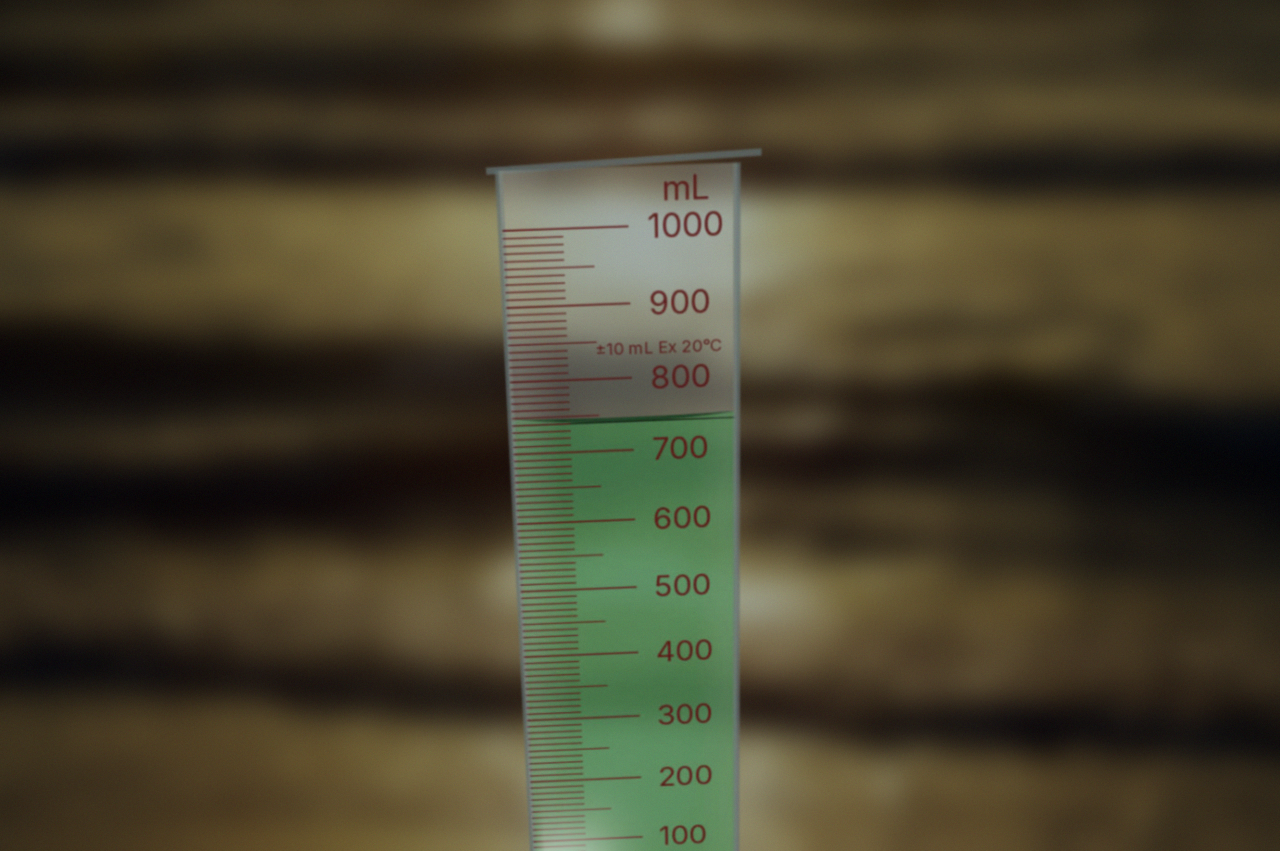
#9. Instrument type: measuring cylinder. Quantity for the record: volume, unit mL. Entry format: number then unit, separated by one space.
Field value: 740 mL
